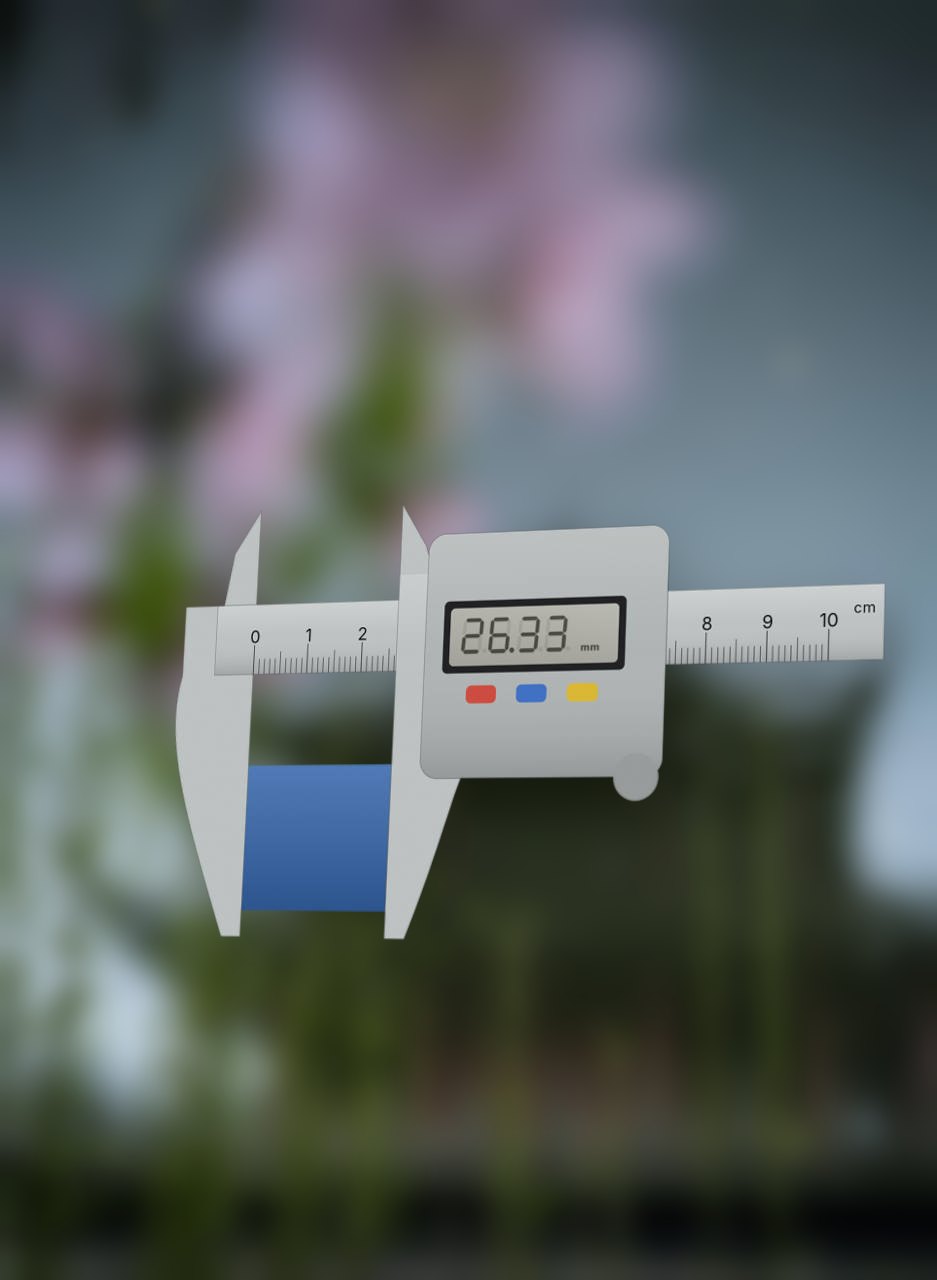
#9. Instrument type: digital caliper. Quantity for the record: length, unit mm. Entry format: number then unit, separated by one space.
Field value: 26.33 mm
